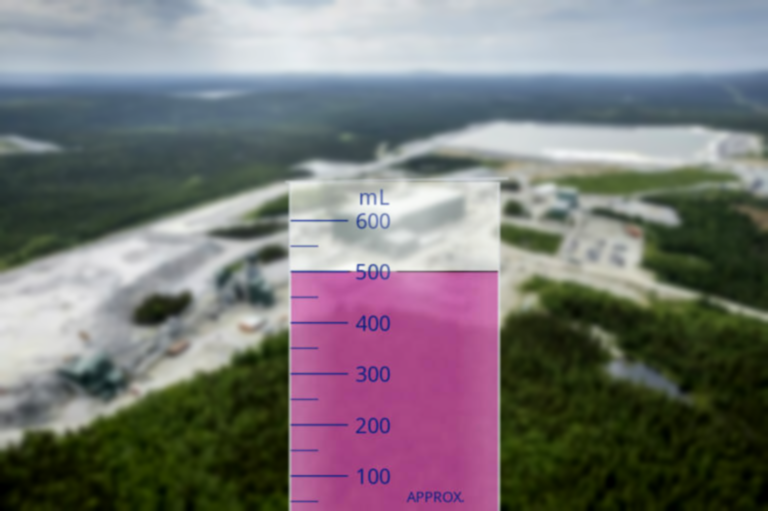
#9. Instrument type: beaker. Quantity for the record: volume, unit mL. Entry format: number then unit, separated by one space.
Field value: 500 mL
